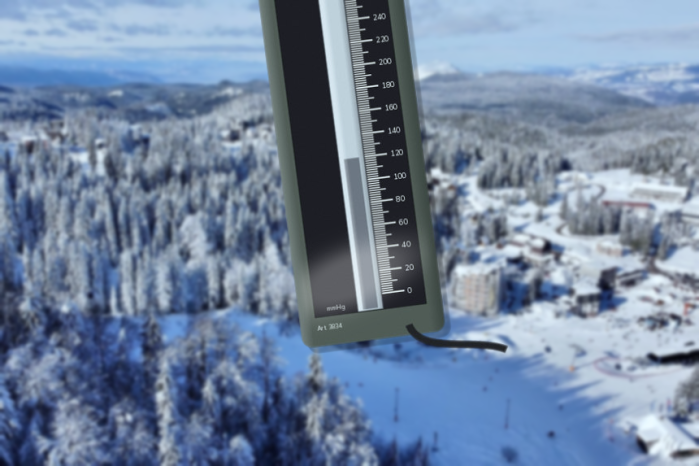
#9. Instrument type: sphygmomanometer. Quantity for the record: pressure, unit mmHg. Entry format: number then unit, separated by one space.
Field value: 120 mmHg
